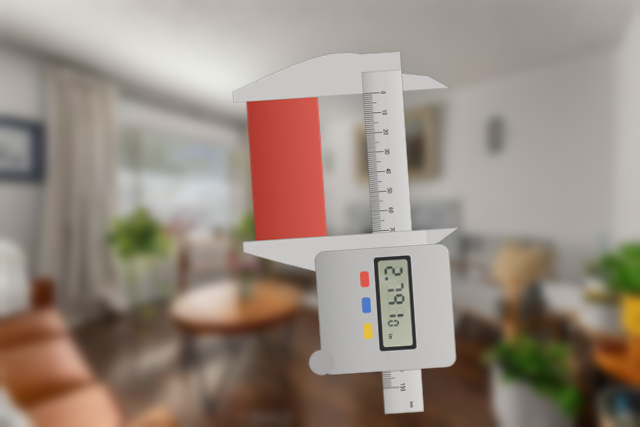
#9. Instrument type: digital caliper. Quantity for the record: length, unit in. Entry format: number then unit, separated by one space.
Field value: 2.7910 in
